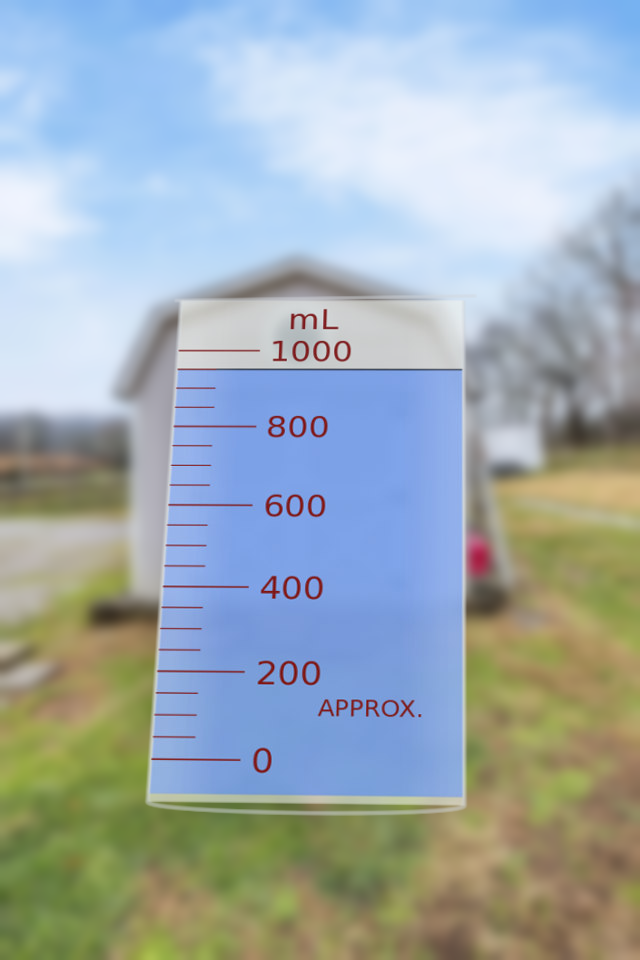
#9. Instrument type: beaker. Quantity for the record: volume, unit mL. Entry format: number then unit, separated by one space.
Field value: 950 mL
